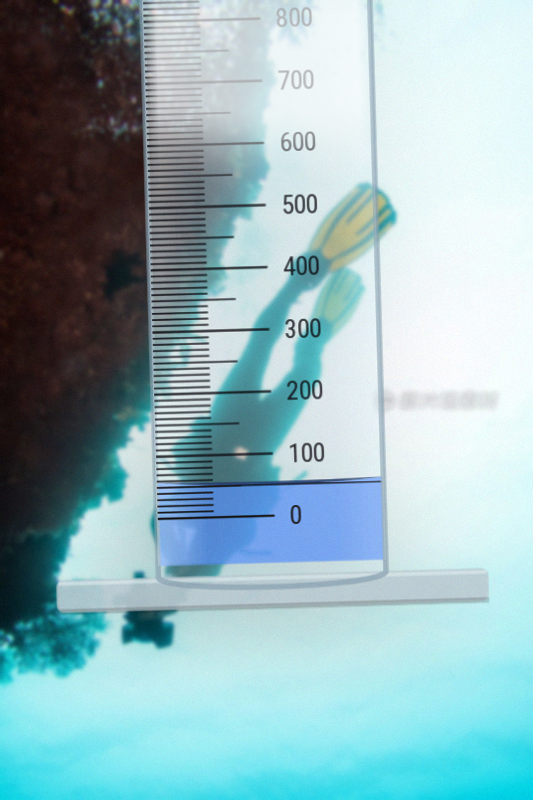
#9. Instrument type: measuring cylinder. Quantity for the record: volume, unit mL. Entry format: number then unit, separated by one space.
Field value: 50 mL
